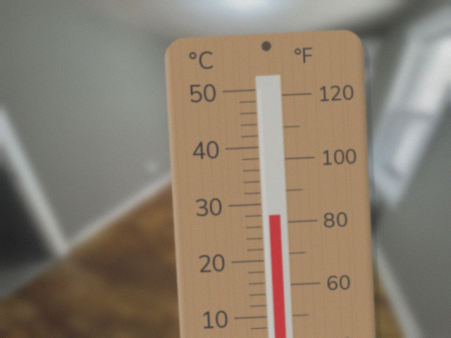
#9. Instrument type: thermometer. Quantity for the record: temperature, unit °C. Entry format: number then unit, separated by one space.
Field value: 28 °C
